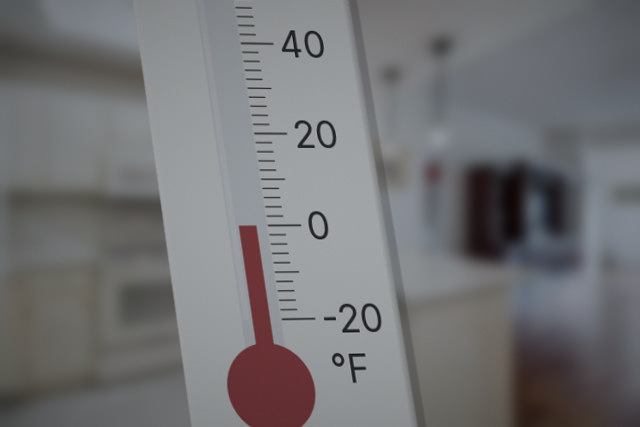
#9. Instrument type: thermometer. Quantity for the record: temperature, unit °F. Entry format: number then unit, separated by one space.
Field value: 0 °F
